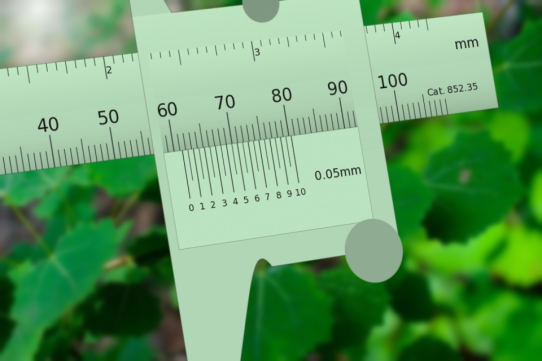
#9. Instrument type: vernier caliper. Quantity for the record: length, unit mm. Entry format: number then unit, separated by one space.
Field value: 61.4 mm
